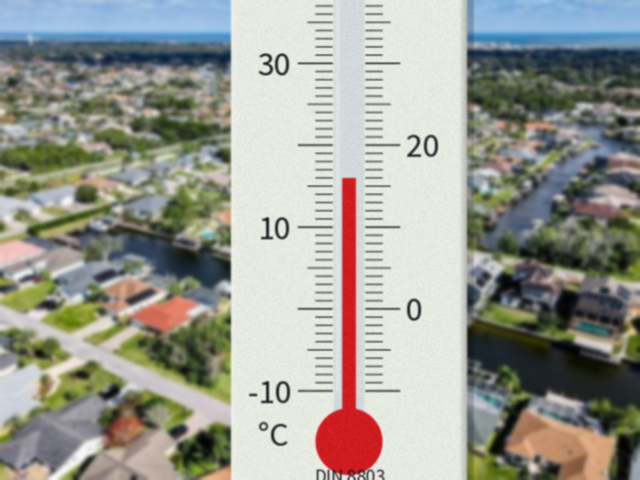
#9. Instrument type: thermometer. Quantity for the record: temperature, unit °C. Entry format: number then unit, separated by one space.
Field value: 16 °C
